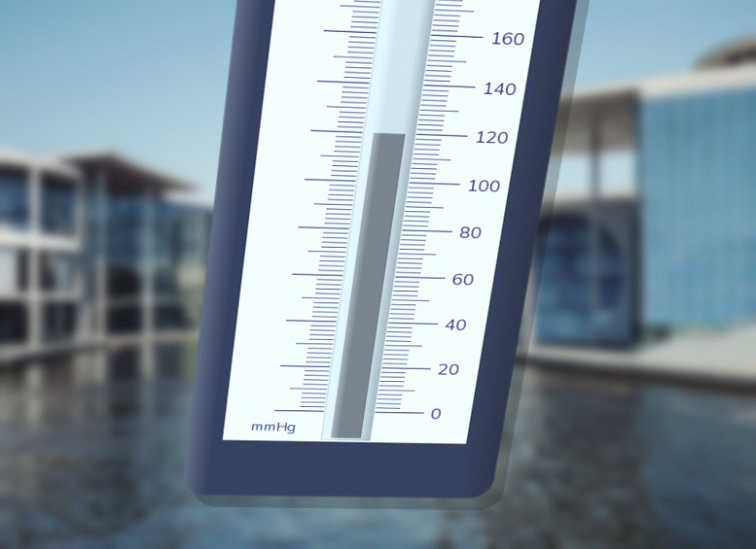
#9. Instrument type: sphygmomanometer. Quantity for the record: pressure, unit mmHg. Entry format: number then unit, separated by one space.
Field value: 120 mmHg
